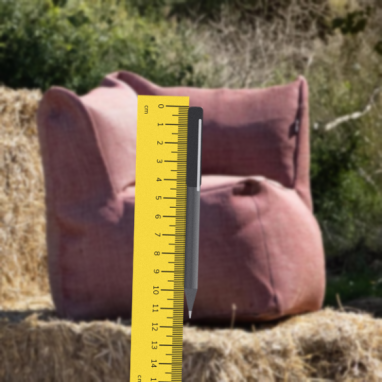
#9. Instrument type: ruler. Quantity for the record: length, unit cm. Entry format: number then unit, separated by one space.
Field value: 11.5 cm
